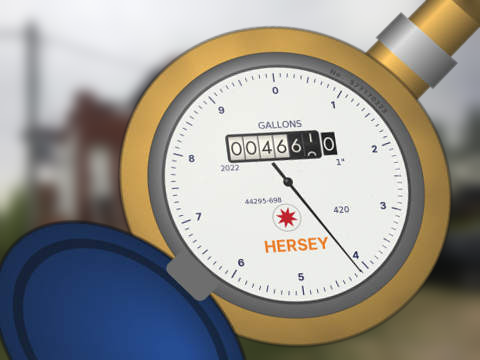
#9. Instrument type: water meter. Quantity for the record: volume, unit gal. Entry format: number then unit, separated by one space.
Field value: 46614.1 gal
